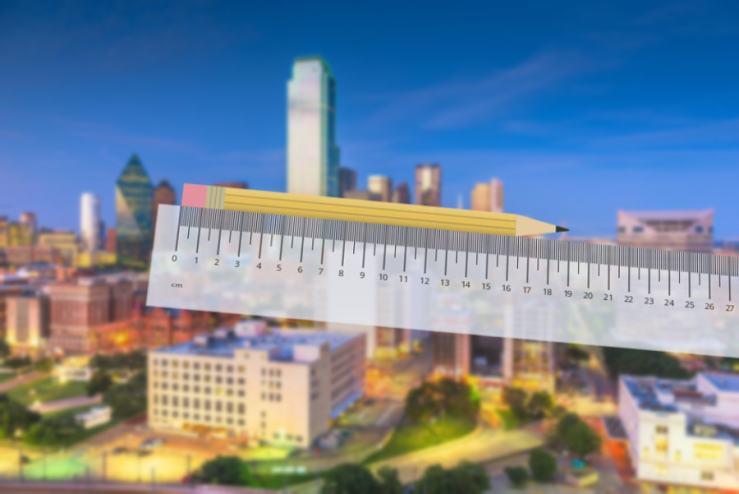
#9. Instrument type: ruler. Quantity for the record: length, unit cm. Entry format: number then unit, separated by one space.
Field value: 19 cm
